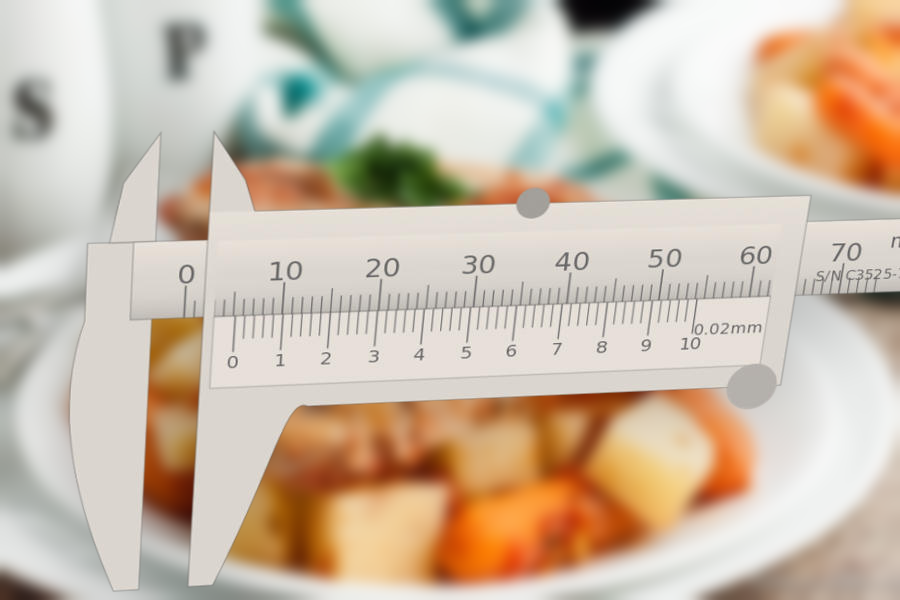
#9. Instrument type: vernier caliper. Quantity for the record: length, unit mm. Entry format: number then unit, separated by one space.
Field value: 5.2 mm
